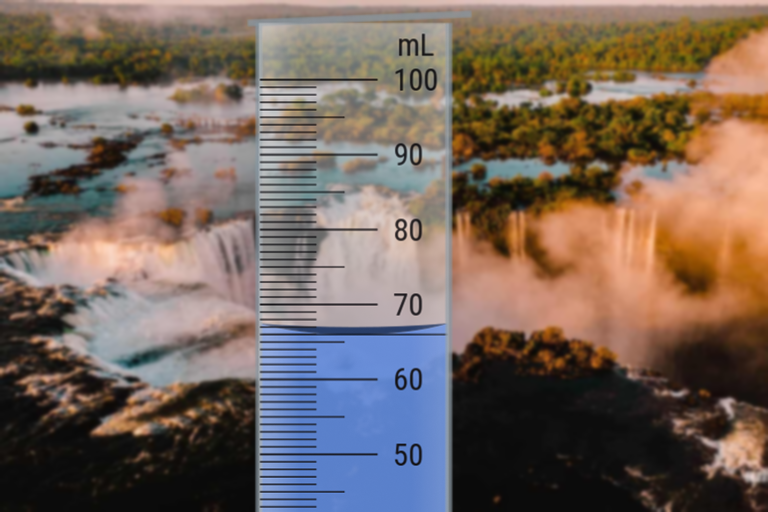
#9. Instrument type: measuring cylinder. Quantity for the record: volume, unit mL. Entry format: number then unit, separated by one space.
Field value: 66 mL
